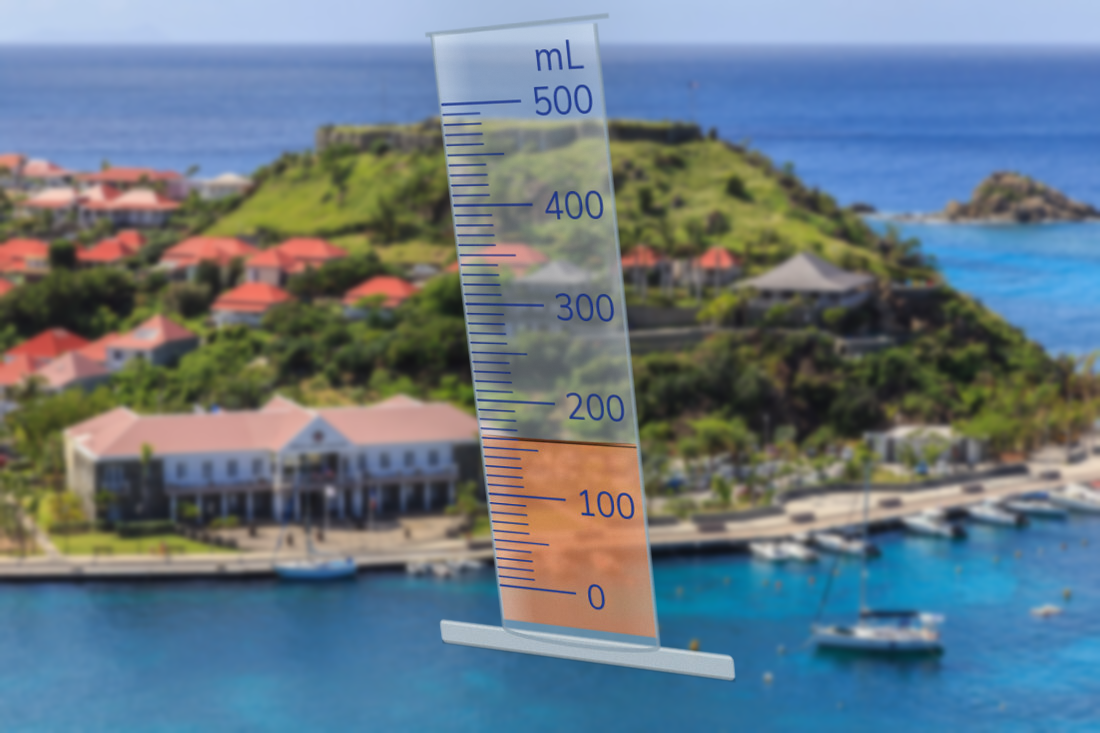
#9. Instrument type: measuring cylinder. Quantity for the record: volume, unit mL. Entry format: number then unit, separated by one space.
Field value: 160 mL
